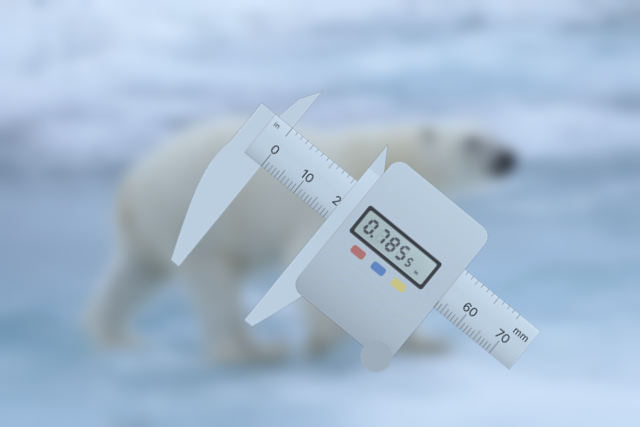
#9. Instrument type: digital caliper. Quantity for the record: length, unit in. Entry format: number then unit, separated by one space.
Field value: 0.7855 in
